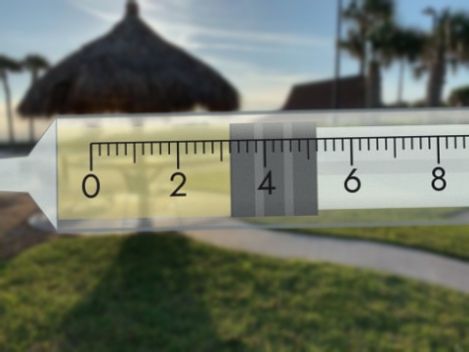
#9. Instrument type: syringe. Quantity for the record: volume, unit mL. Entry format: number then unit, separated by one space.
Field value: 3.2 mL
